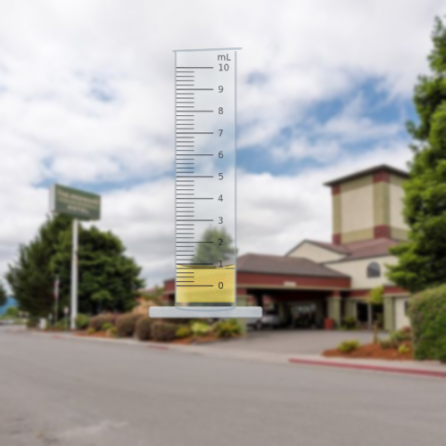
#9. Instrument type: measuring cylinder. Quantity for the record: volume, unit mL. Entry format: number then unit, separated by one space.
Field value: 0.8 mL
